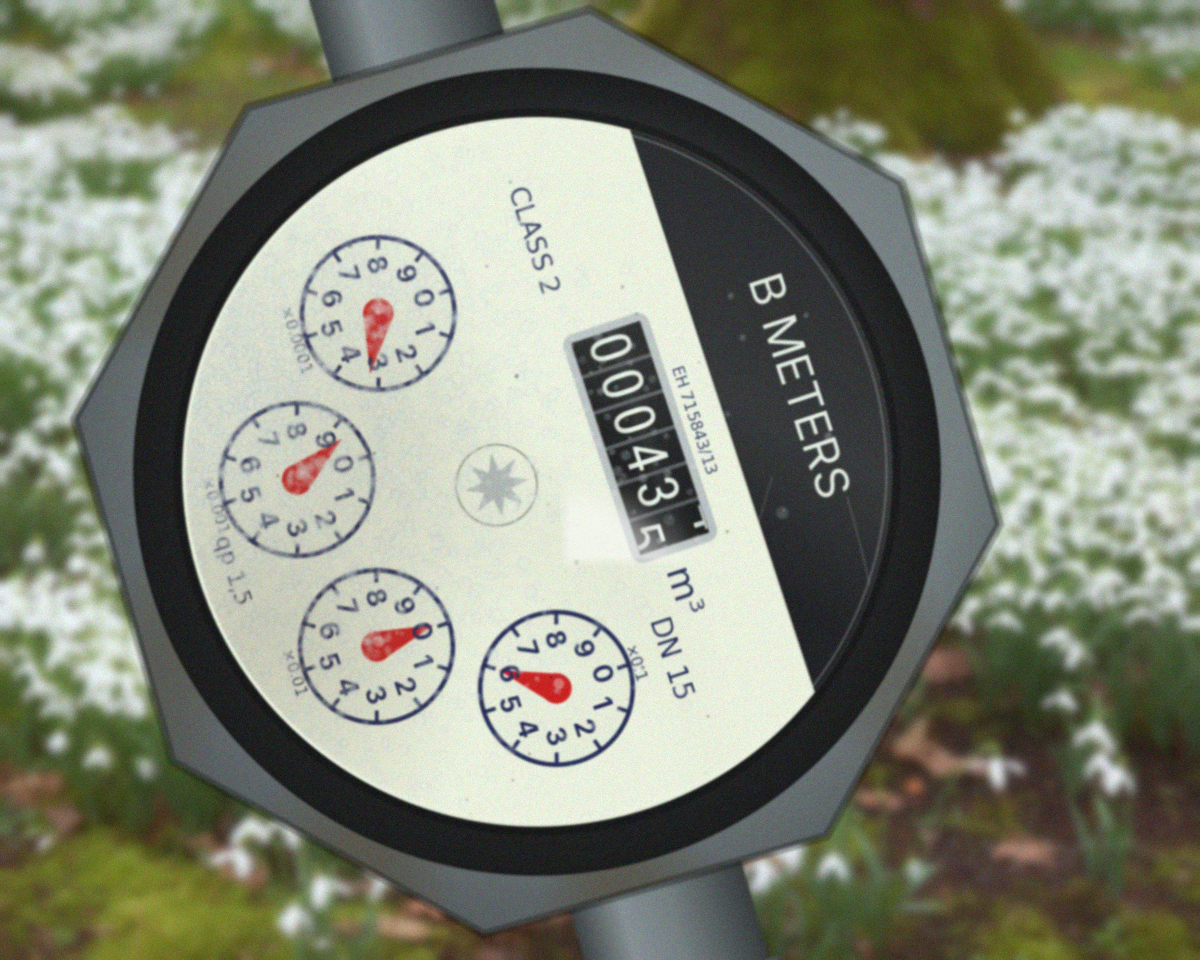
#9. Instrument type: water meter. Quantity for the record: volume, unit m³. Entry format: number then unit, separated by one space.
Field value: 434.5993 m³
